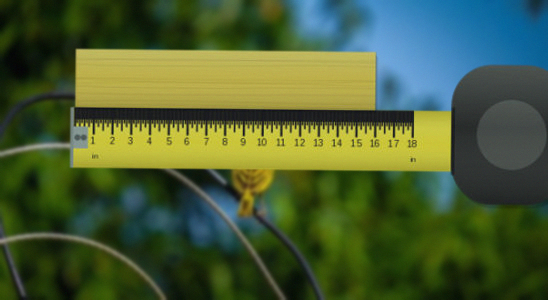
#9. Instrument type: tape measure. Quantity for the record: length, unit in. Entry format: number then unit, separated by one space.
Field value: 16 in
